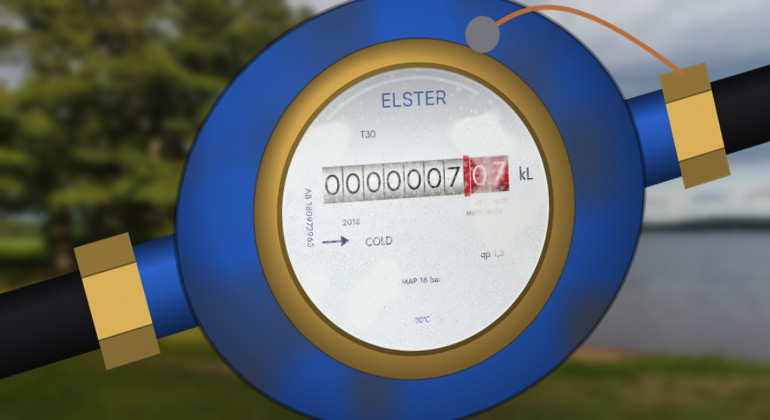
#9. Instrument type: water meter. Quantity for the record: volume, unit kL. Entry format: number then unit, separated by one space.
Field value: 7.07 kL
